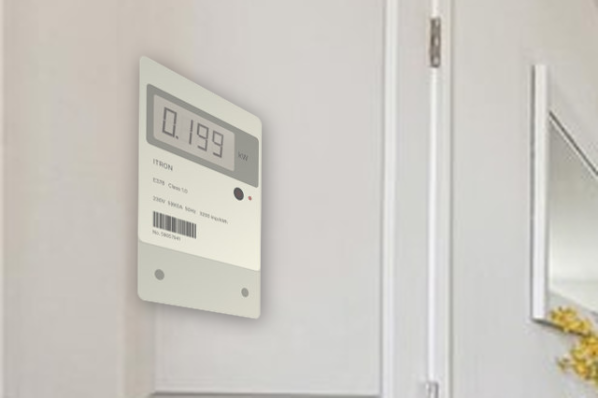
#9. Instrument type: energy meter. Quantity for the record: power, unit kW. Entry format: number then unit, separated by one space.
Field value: 0.199 kW
